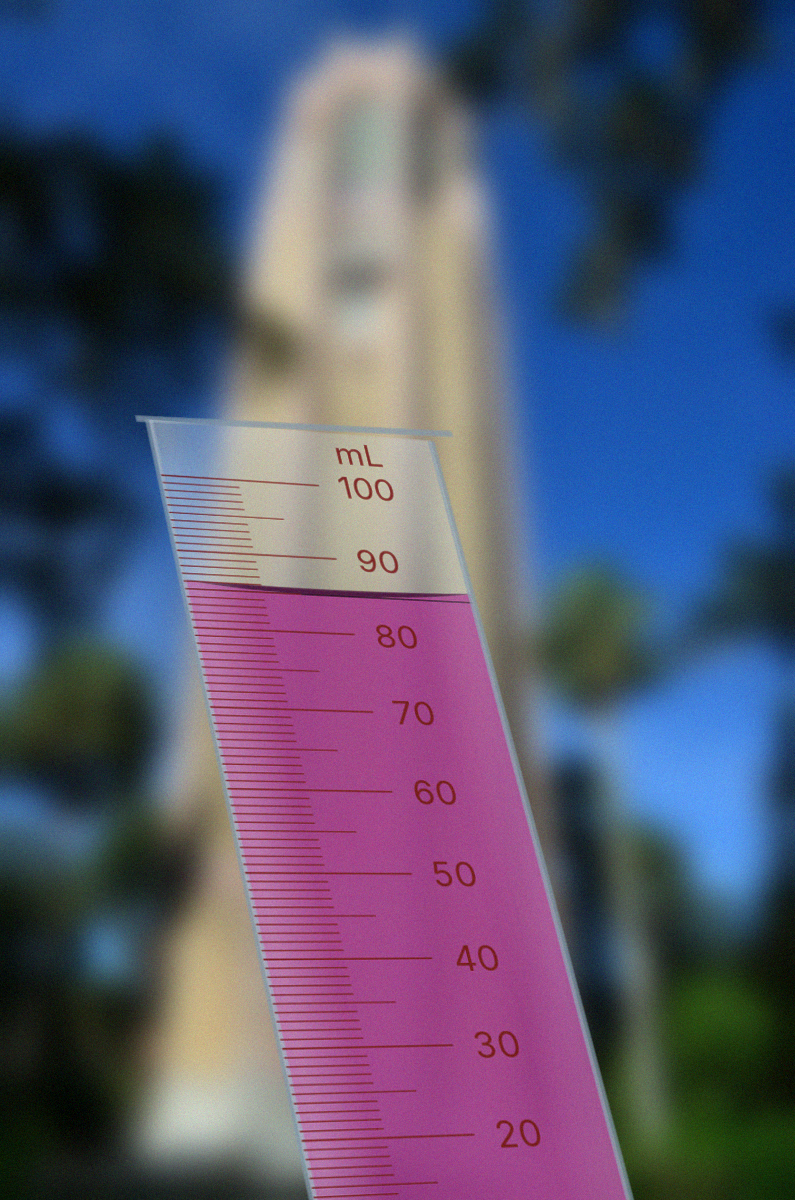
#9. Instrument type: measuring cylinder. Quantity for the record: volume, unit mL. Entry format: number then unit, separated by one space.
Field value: 85 mL
